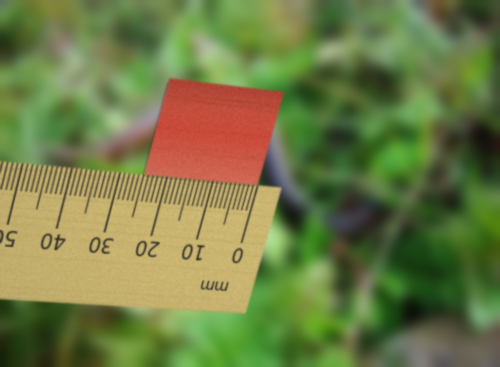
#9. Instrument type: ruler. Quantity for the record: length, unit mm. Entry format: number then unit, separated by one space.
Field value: 25 mm
